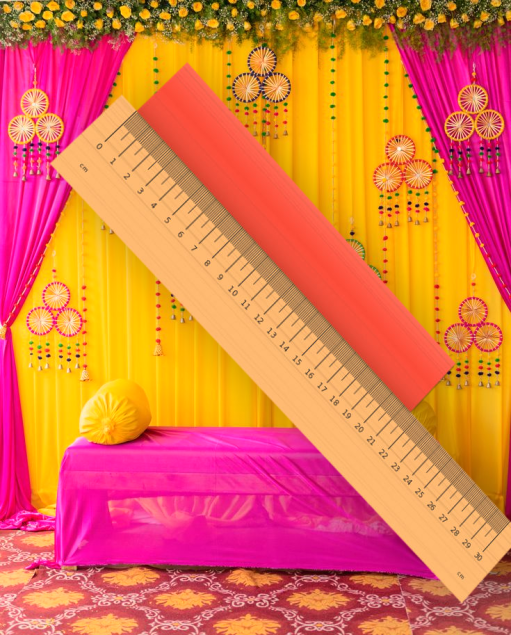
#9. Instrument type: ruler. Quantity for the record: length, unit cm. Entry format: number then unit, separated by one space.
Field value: 21.5 cm
